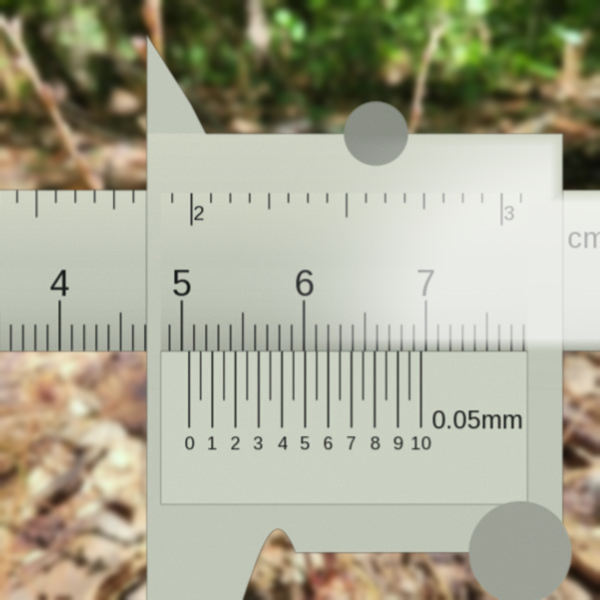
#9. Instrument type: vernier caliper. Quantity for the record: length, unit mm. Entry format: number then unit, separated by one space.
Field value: 50.6 mm
